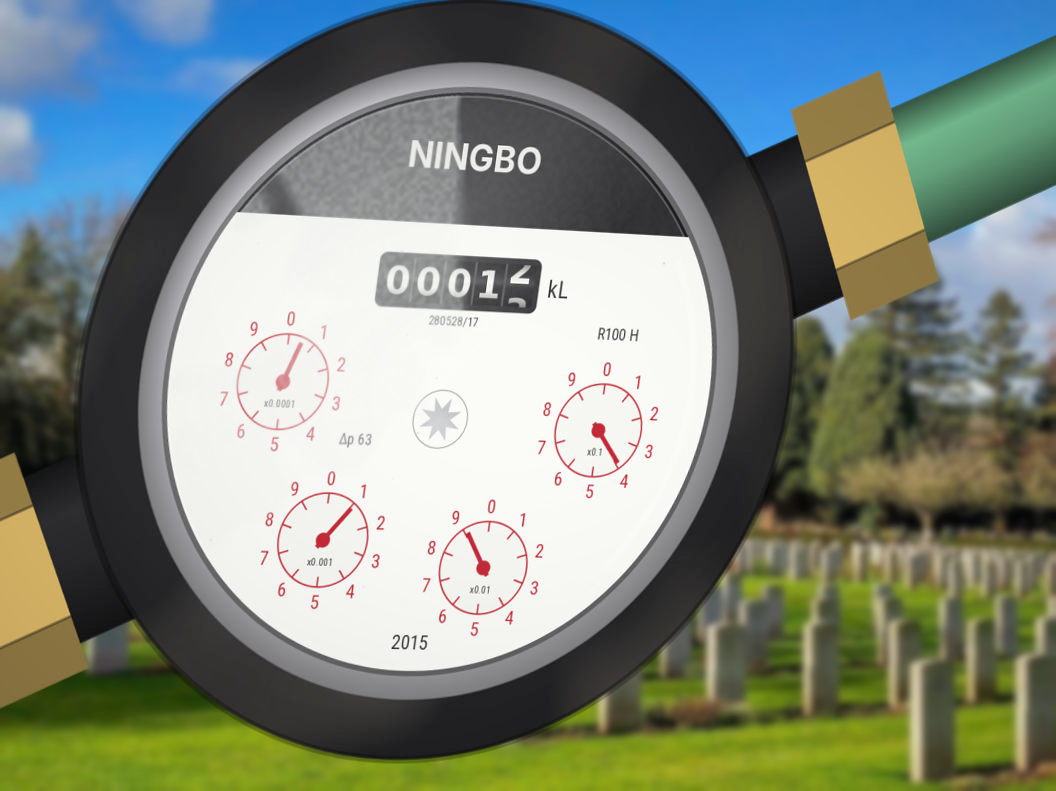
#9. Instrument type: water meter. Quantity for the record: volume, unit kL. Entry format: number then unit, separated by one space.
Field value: 12.3910 kL
